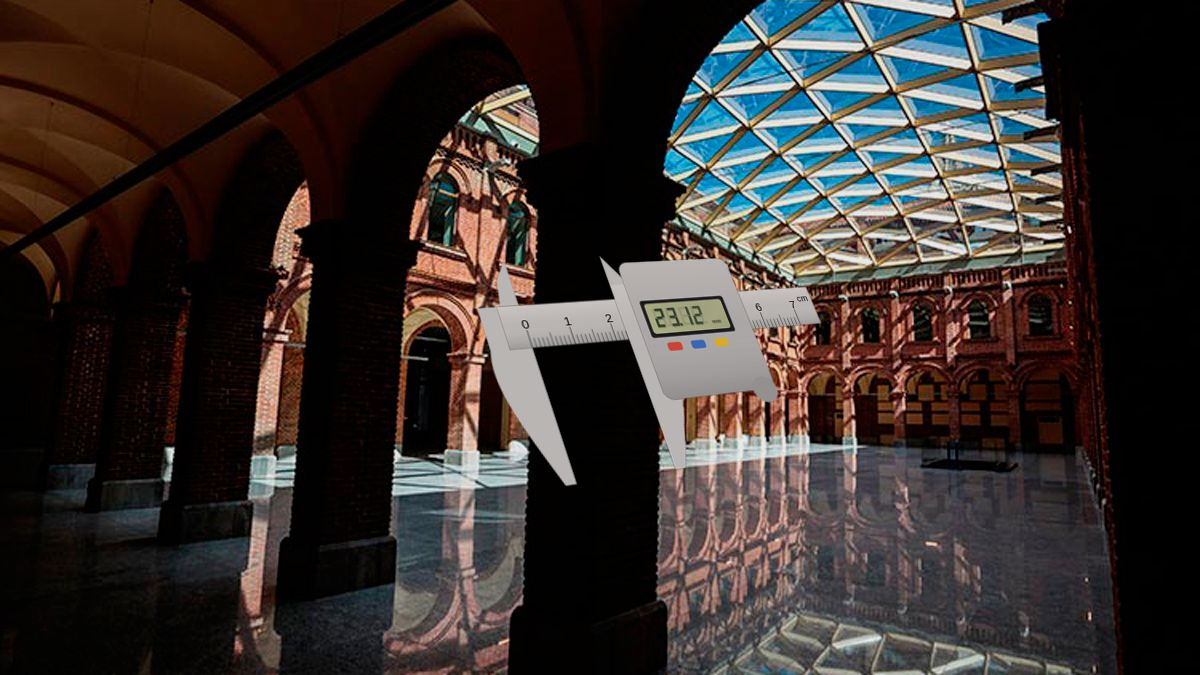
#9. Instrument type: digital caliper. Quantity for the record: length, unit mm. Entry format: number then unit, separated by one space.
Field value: 23.12 mm
